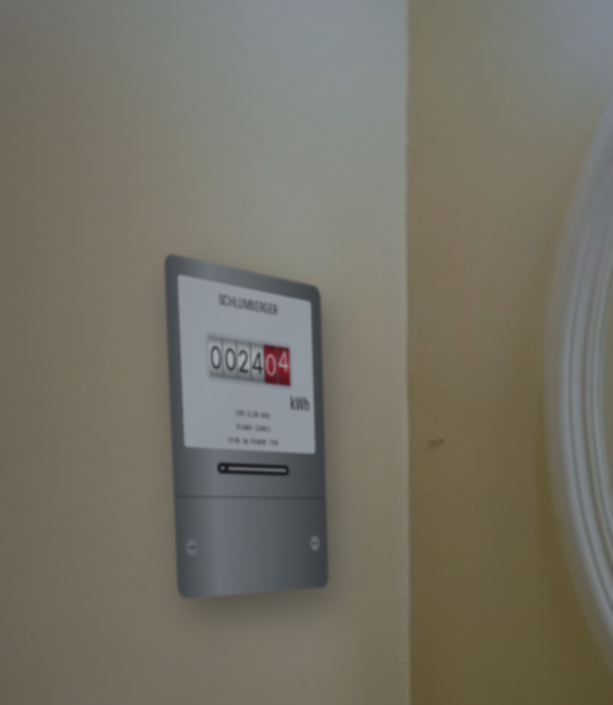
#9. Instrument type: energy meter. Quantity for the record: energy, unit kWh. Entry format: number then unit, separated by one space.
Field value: 24.04 kWh
